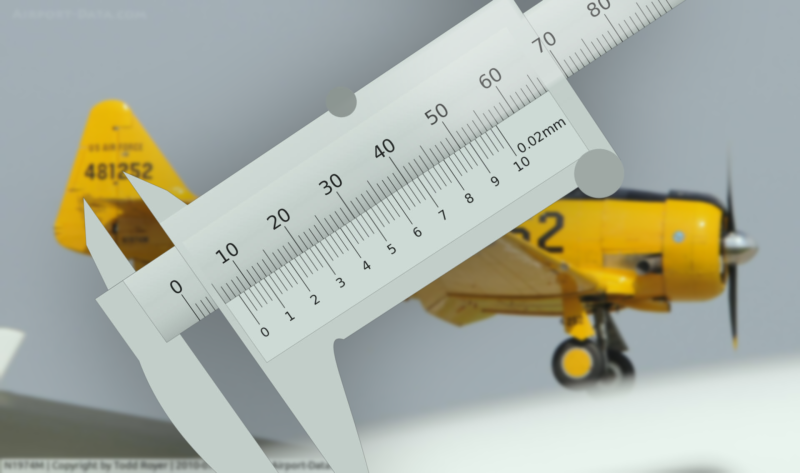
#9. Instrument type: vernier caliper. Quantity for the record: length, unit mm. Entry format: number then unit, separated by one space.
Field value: 7.6 mm
